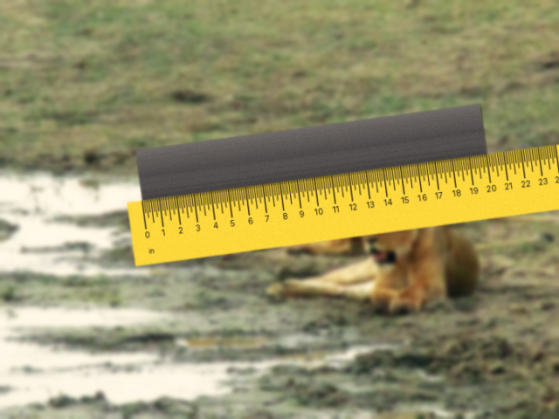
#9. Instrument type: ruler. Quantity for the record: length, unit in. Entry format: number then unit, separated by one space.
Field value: 20 in
